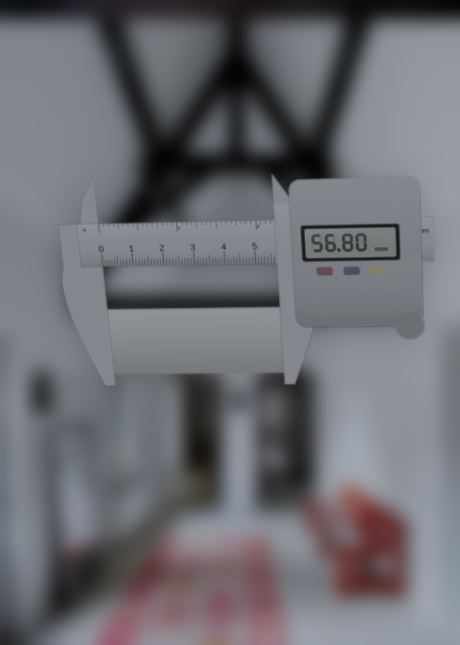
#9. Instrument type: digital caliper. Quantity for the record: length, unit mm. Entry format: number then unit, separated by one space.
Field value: 56.80 mm
